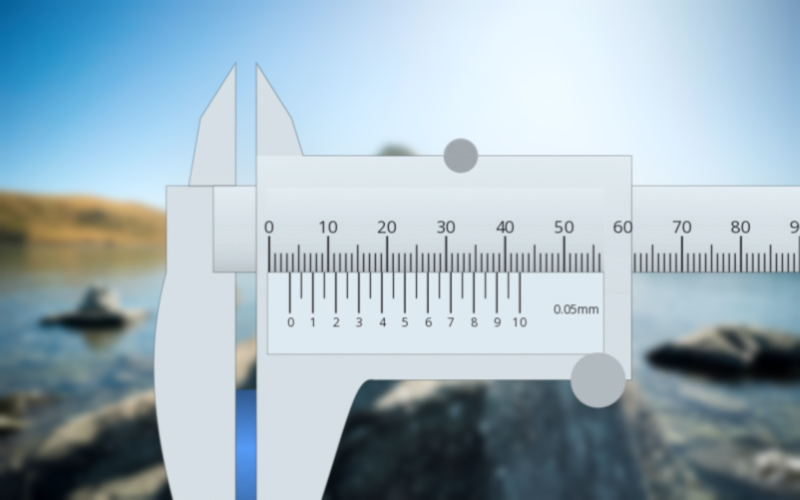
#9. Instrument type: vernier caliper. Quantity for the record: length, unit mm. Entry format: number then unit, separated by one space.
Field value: 3.5 mm
